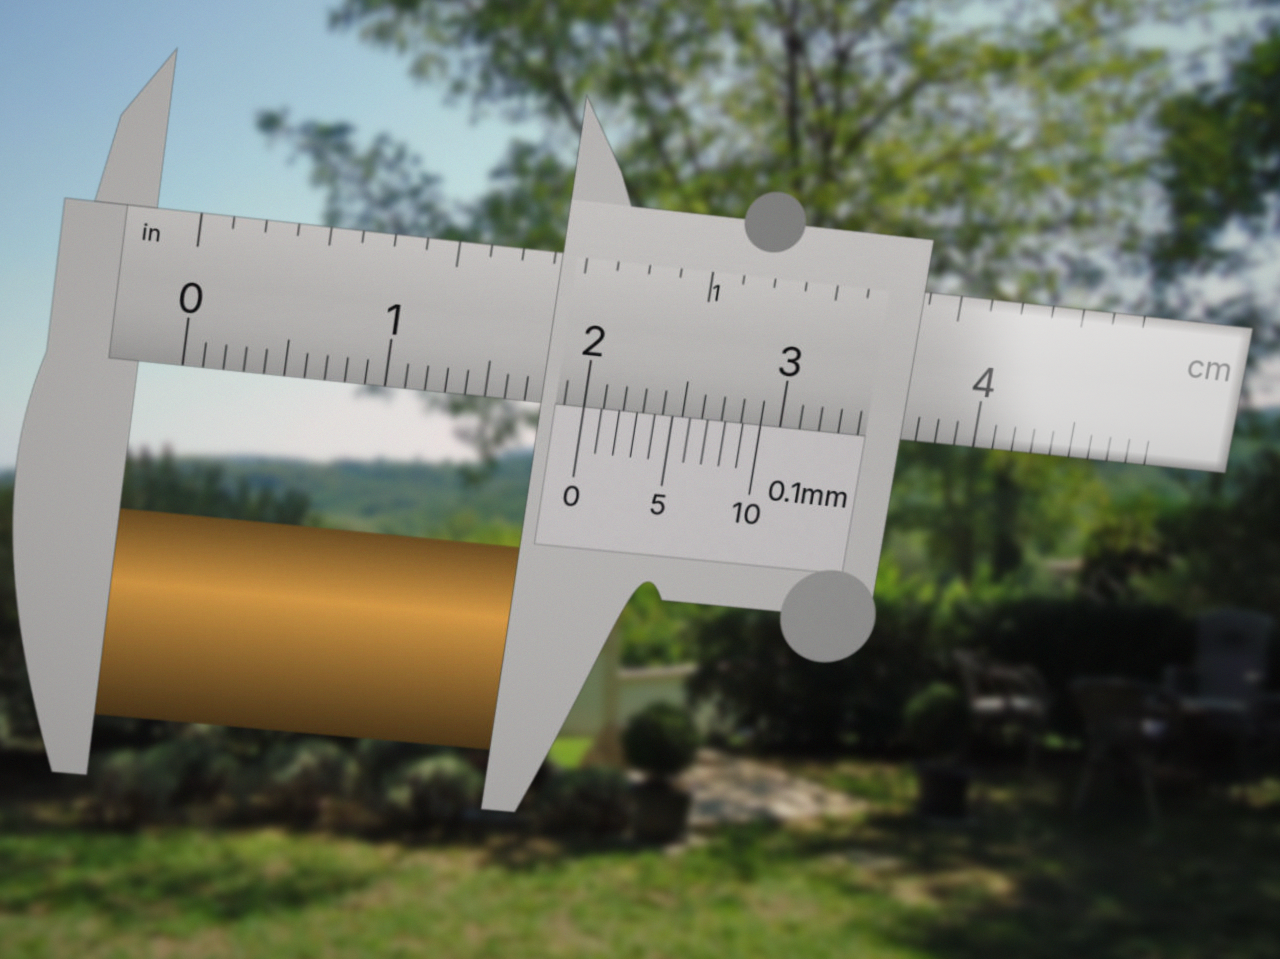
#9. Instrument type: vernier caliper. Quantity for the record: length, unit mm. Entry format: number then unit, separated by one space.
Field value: 20.0 mm
